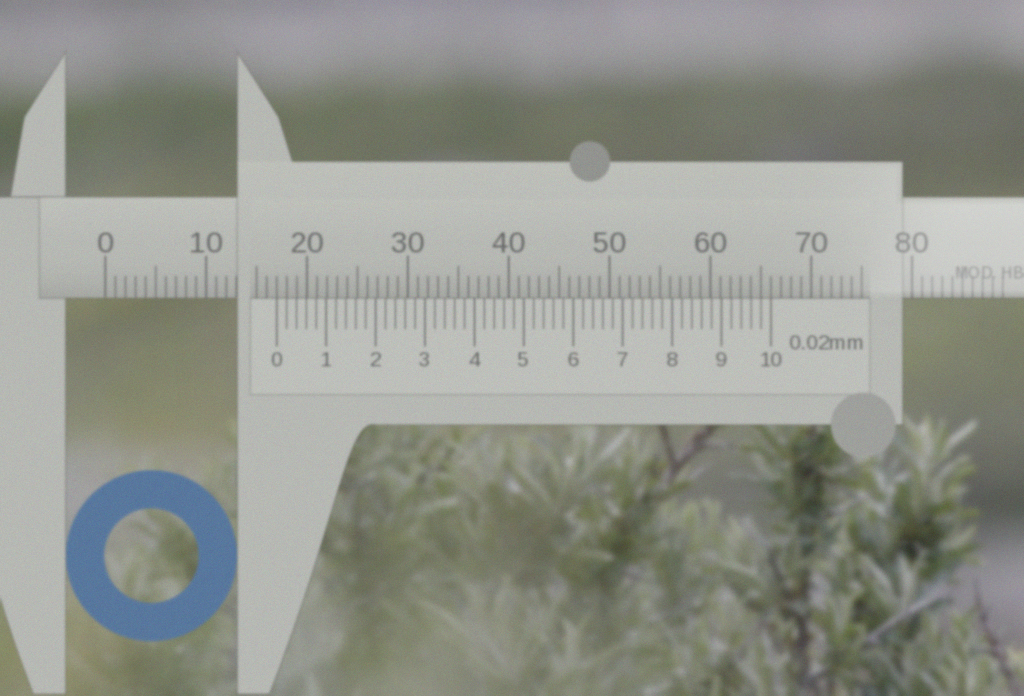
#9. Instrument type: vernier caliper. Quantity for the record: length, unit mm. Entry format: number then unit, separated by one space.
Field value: 17.0 mm
